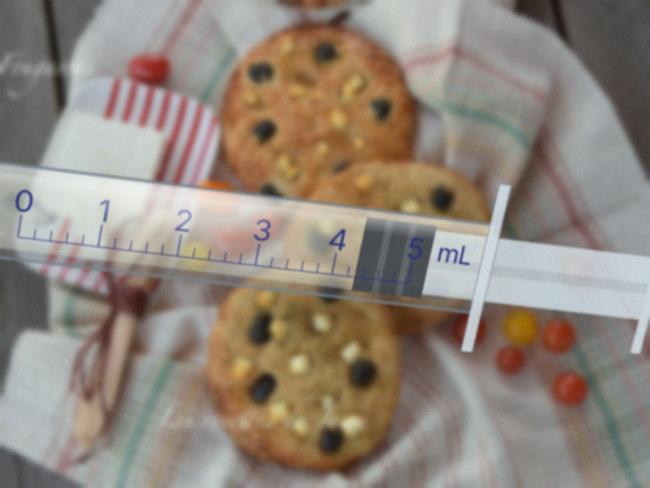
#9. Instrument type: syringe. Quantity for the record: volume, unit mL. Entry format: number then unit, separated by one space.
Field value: 4.3 mL
